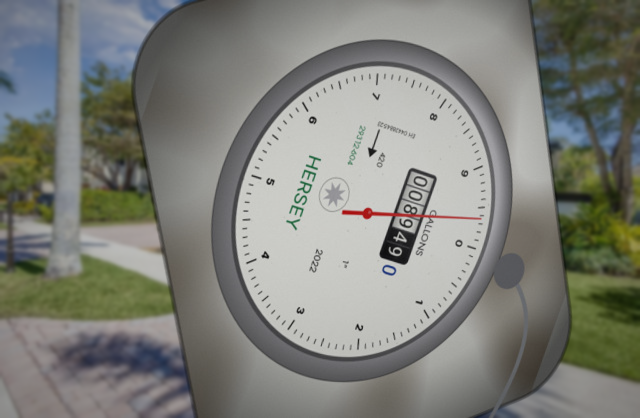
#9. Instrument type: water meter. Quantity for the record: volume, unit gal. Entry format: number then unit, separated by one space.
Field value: 89489.6 gal
